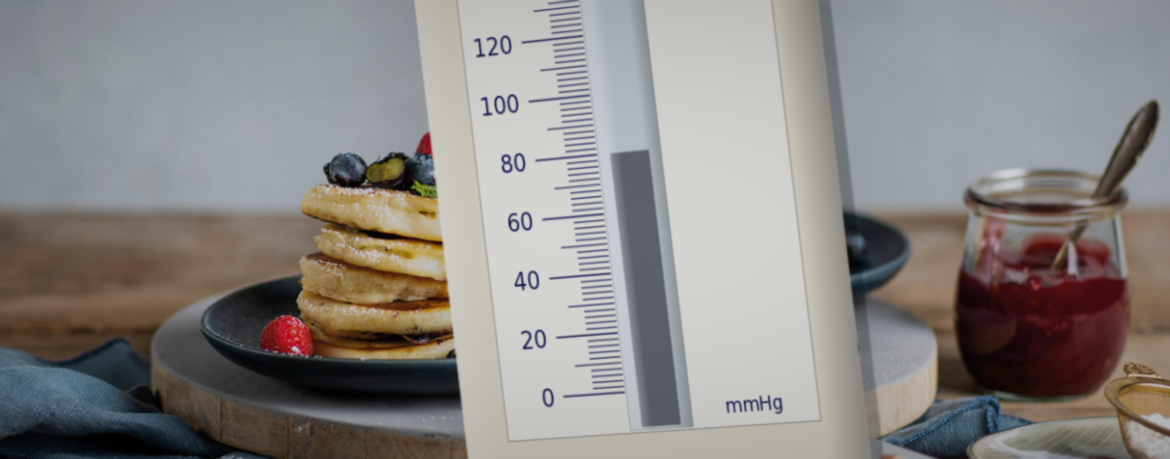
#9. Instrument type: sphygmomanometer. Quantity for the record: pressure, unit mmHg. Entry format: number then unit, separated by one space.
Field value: 80 mmHg
